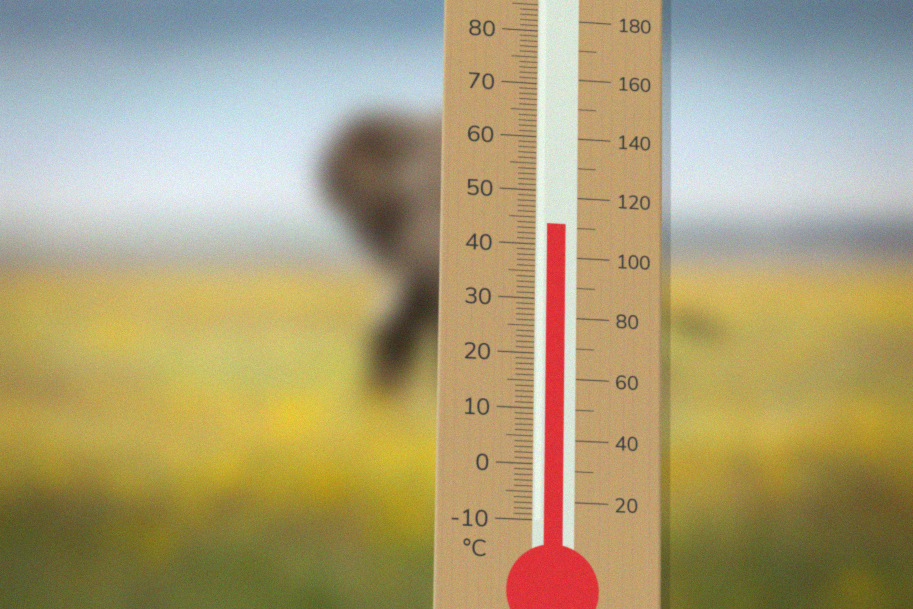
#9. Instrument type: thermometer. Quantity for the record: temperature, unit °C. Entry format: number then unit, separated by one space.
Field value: 44 °C
